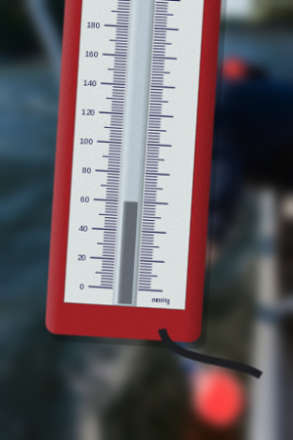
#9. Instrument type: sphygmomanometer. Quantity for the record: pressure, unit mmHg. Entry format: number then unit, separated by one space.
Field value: 60 mmHg
